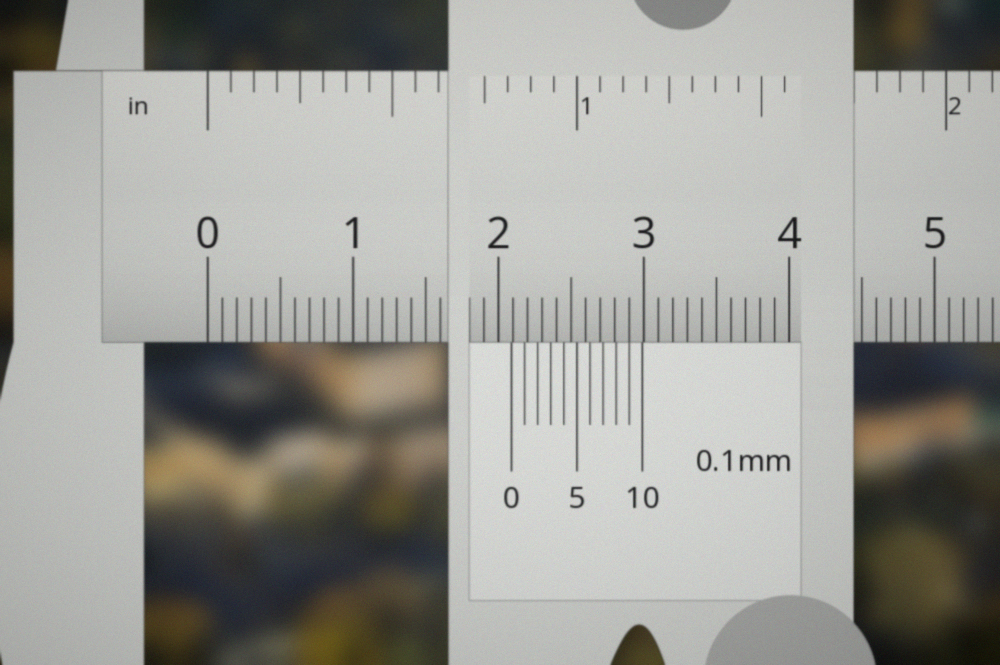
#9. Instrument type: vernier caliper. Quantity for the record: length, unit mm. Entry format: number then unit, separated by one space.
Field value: 20.9 mm
